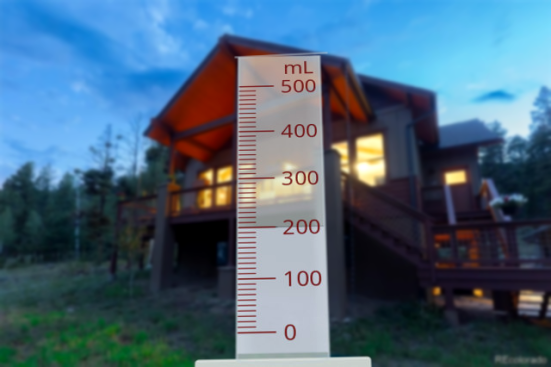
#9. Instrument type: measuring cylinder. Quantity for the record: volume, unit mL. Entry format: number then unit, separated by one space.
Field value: 200 mL
